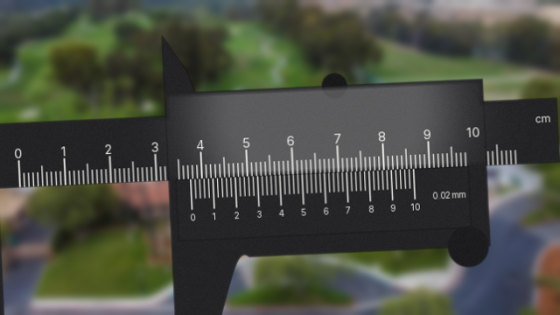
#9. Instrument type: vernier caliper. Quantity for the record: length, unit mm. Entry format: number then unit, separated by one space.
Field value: 37.5 mm
